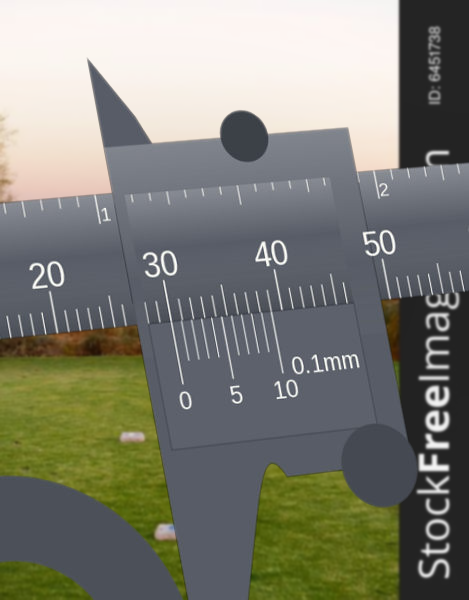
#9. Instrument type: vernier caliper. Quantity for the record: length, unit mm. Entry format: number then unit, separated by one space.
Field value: 30.0 mm
